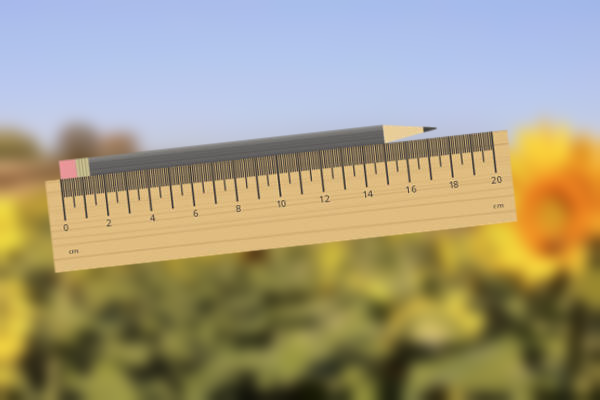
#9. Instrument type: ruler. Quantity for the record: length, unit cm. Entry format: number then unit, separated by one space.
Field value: 17.5 cm
